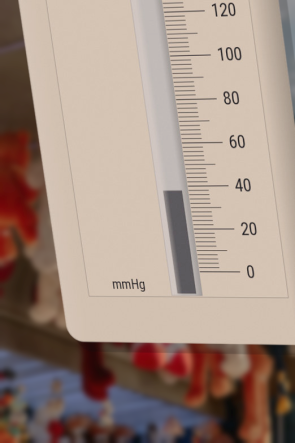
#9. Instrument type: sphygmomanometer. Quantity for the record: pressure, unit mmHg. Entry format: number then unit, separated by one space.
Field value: 38 mmHg
